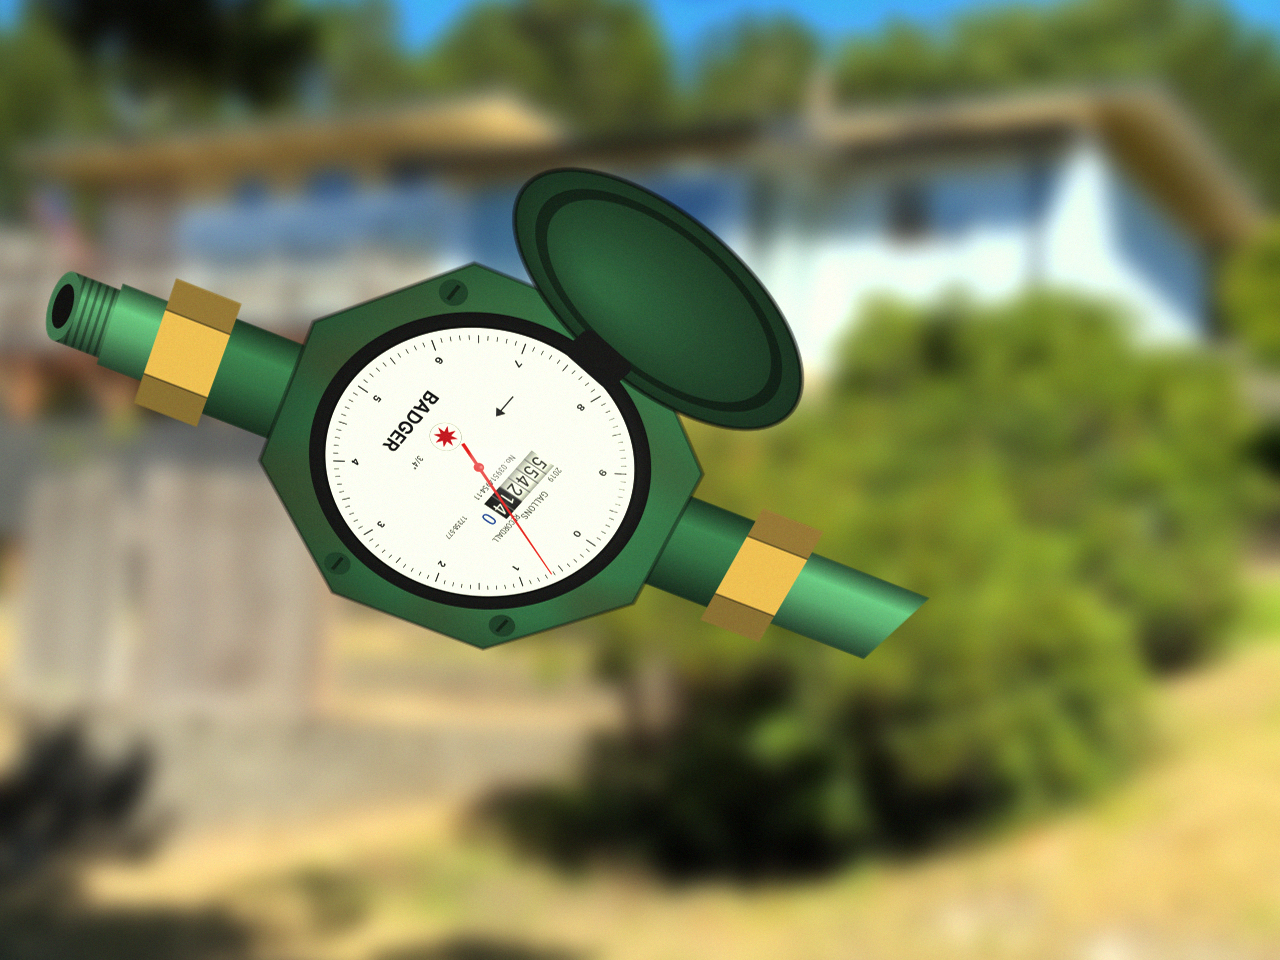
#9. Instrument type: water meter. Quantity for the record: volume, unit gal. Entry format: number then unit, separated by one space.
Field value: 5542140.6 gal
